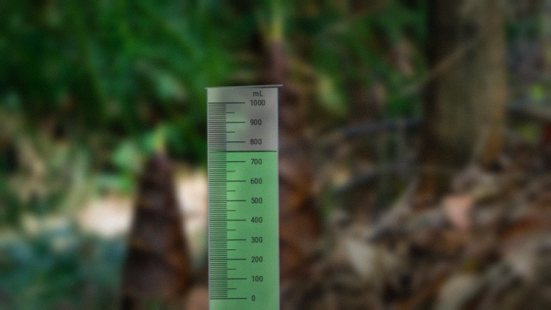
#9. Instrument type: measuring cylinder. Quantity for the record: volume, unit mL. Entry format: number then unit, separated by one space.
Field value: 750 mL
